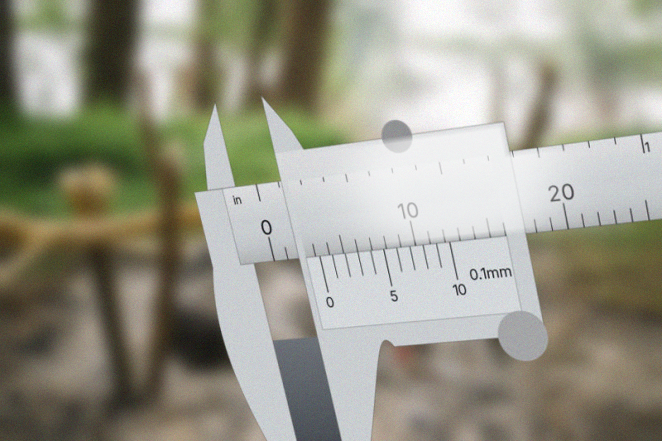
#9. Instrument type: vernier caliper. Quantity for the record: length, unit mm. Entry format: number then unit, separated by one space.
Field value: 3.3 mm
